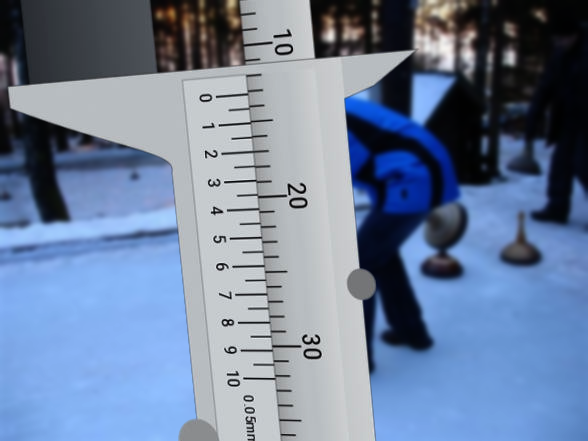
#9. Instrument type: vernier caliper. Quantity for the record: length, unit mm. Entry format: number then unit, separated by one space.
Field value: 13.2 mm
